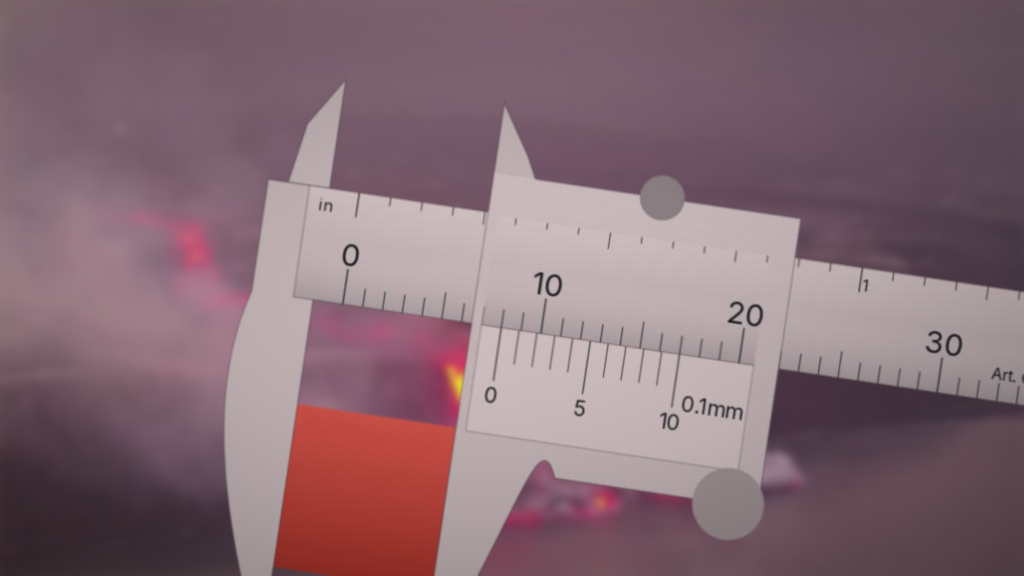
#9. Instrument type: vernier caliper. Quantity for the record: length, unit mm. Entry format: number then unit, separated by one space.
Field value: 8.0 mm
